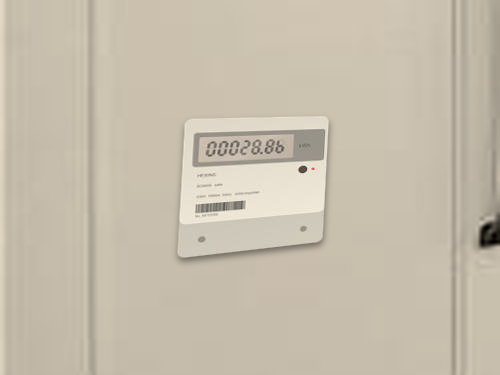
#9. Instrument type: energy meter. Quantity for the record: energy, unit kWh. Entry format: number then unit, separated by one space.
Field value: 28.86 kWh
